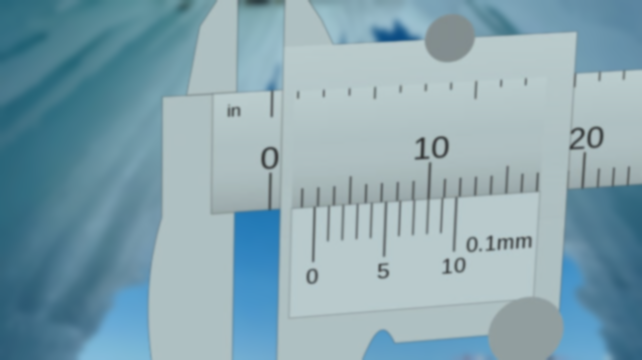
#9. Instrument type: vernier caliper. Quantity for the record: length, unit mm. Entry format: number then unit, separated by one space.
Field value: 2.8 mm
